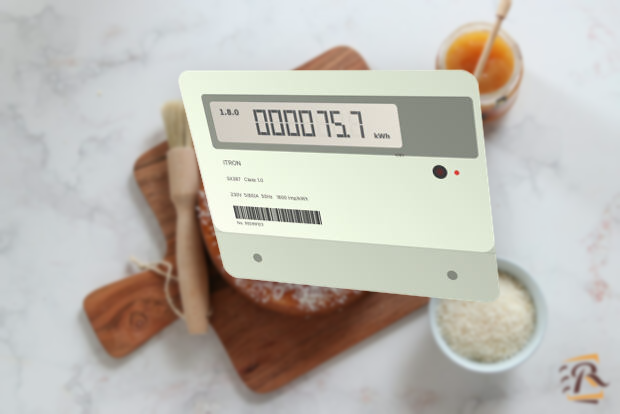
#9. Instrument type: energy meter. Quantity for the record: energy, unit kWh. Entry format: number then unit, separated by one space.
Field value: 75.7 kWh
